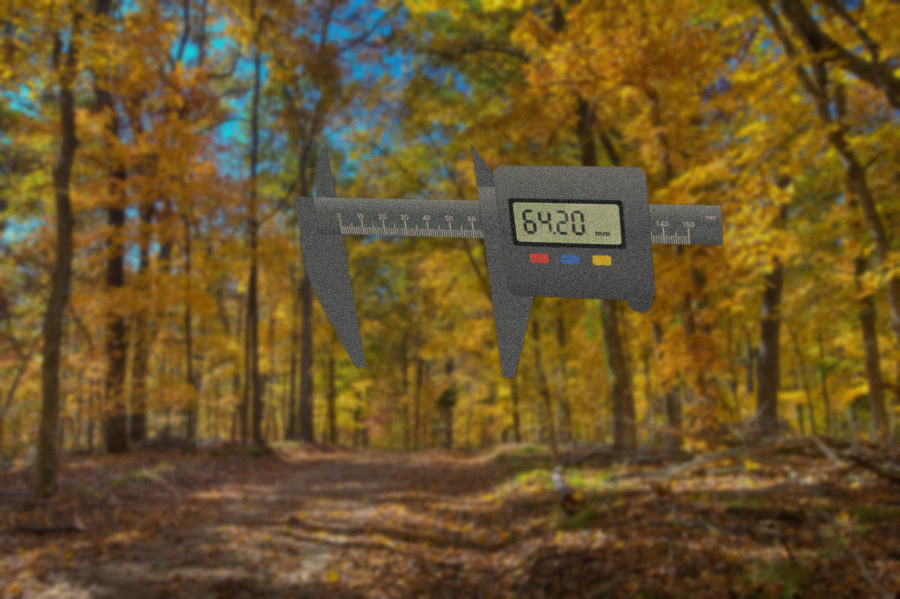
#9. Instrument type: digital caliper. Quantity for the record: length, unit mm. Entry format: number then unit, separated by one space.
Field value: 64.20 mm
